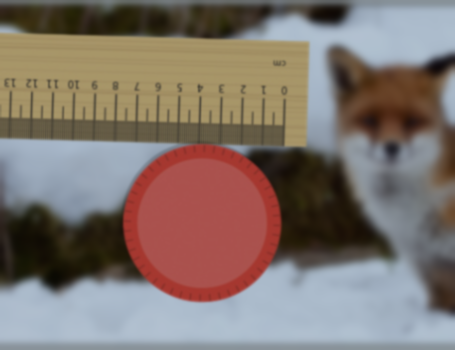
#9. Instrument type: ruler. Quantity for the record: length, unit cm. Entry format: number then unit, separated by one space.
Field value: 7.5 cm
